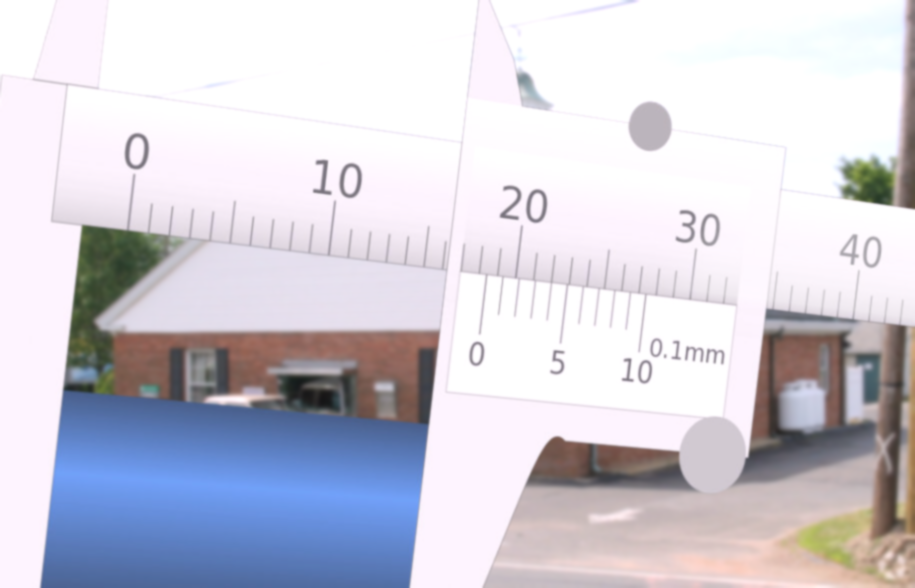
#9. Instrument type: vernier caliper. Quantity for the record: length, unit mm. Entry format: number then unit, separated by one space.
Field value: 18.4 mm
